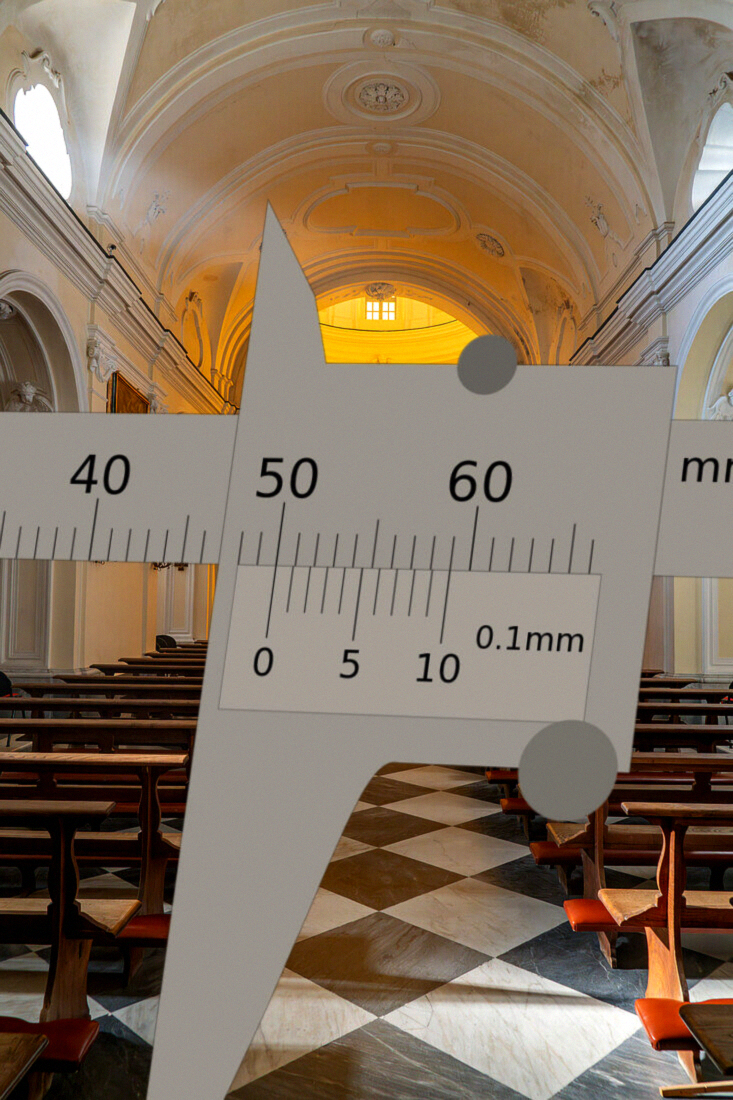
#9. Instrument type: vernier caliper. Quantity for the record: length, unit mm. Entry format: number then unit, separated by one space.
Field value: 50.0 mm
